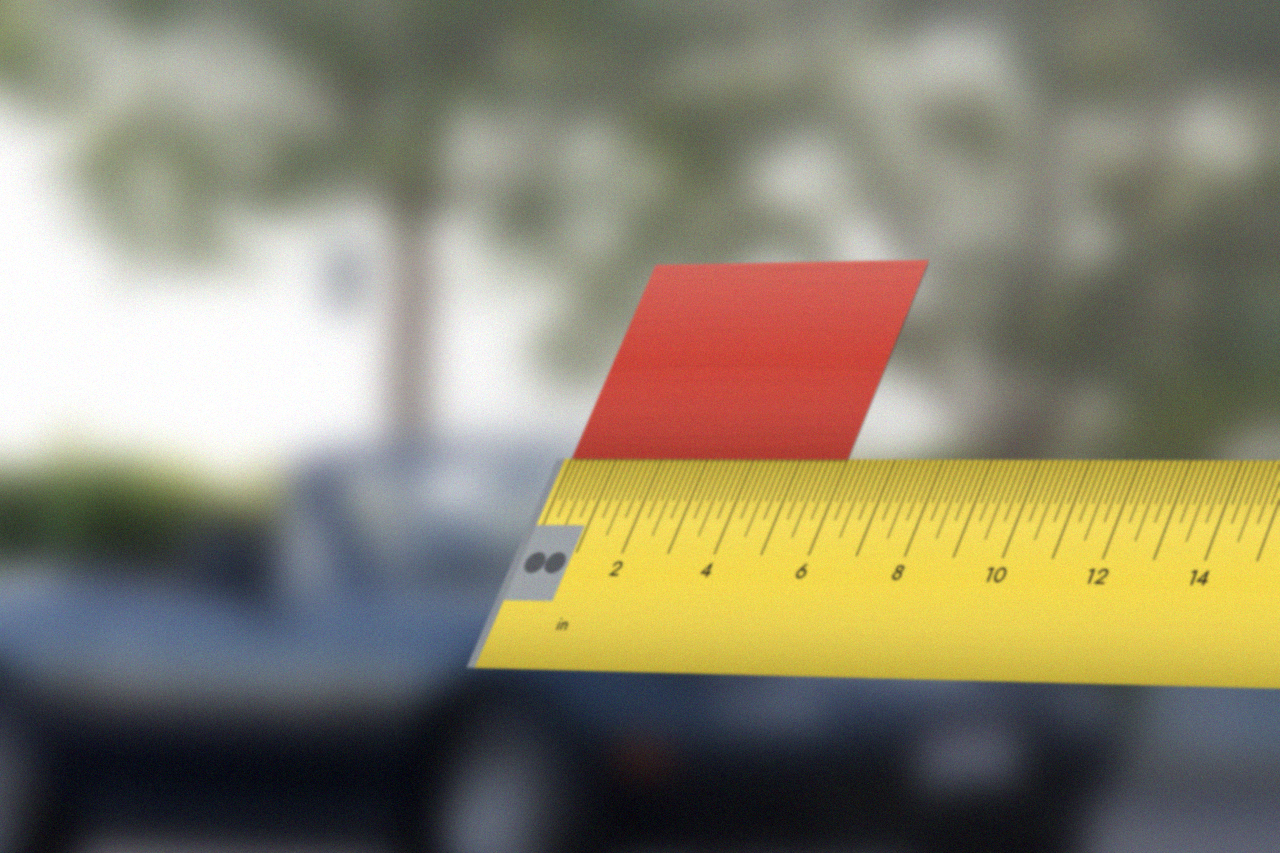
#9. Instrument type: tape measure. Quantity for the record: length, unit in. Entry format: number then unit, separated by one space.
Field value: 6 in
